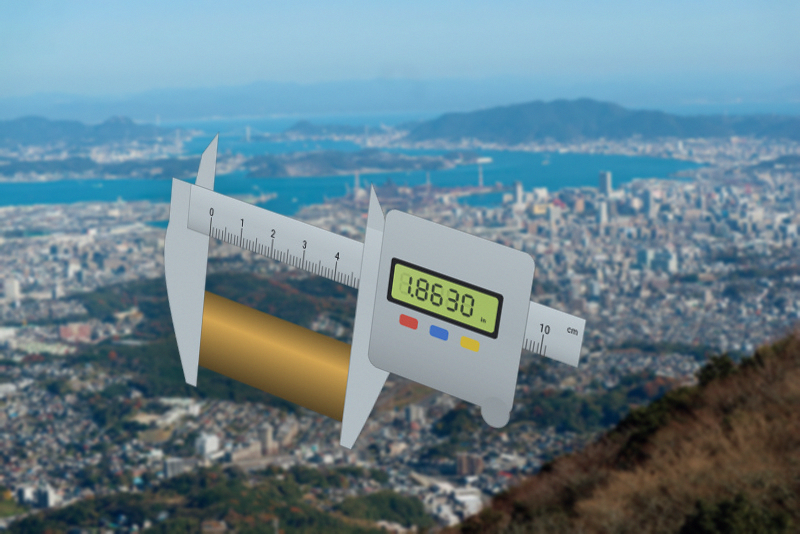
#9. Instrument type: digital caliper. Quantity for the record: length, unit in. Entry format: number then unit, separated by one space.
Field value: 1.8630 in
